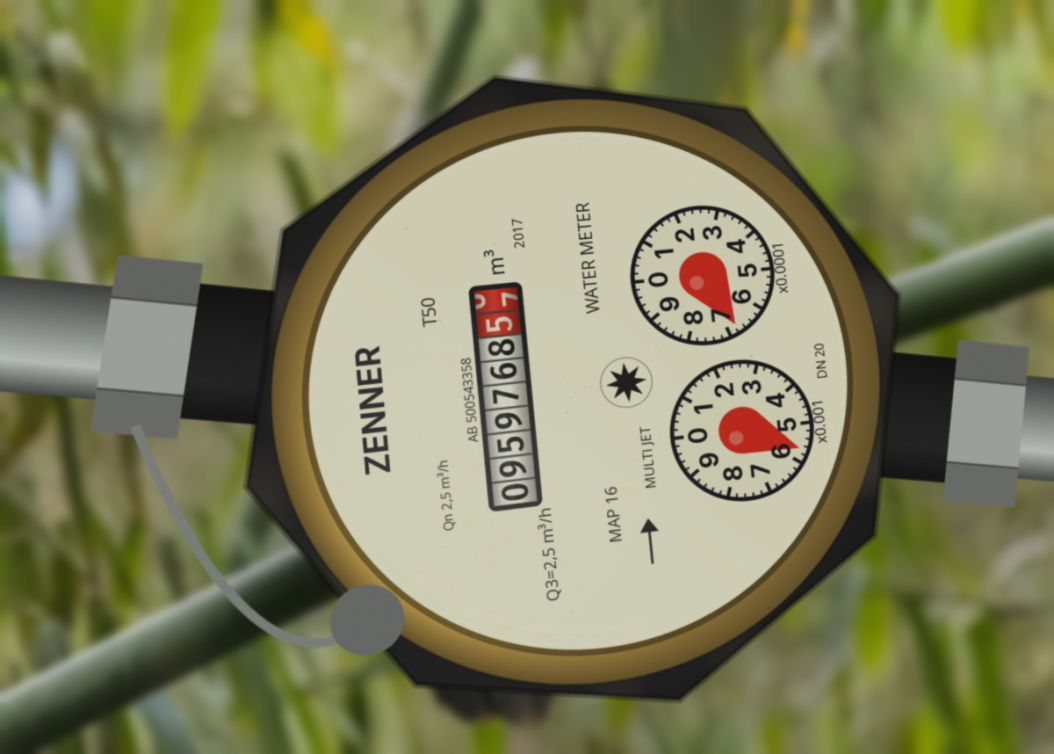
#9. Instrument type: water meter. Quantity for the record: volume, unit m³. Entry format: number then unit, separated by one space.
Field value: 959768.5656 m³
